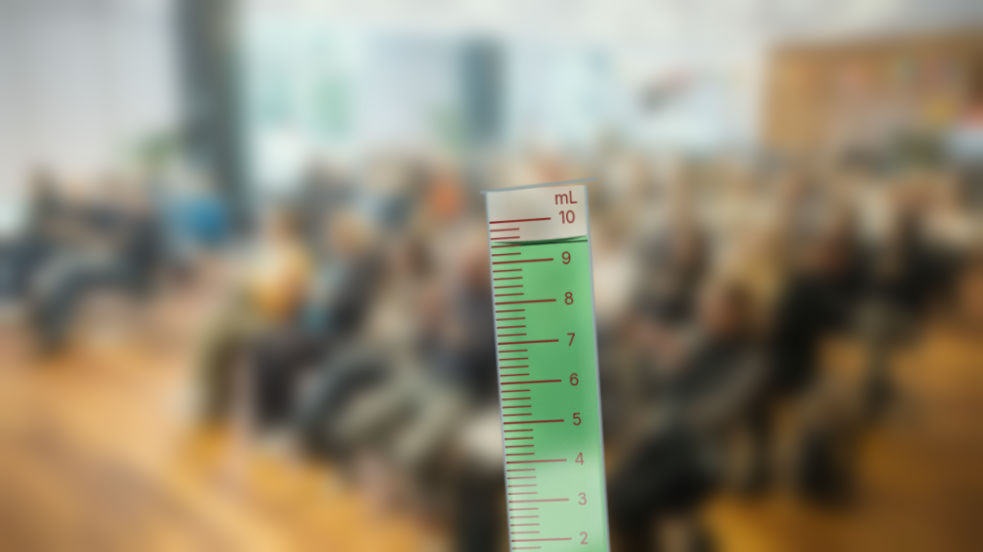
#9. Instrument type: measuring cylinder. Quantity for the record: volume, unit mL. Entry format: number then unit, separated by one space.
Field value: 9.4 mL
